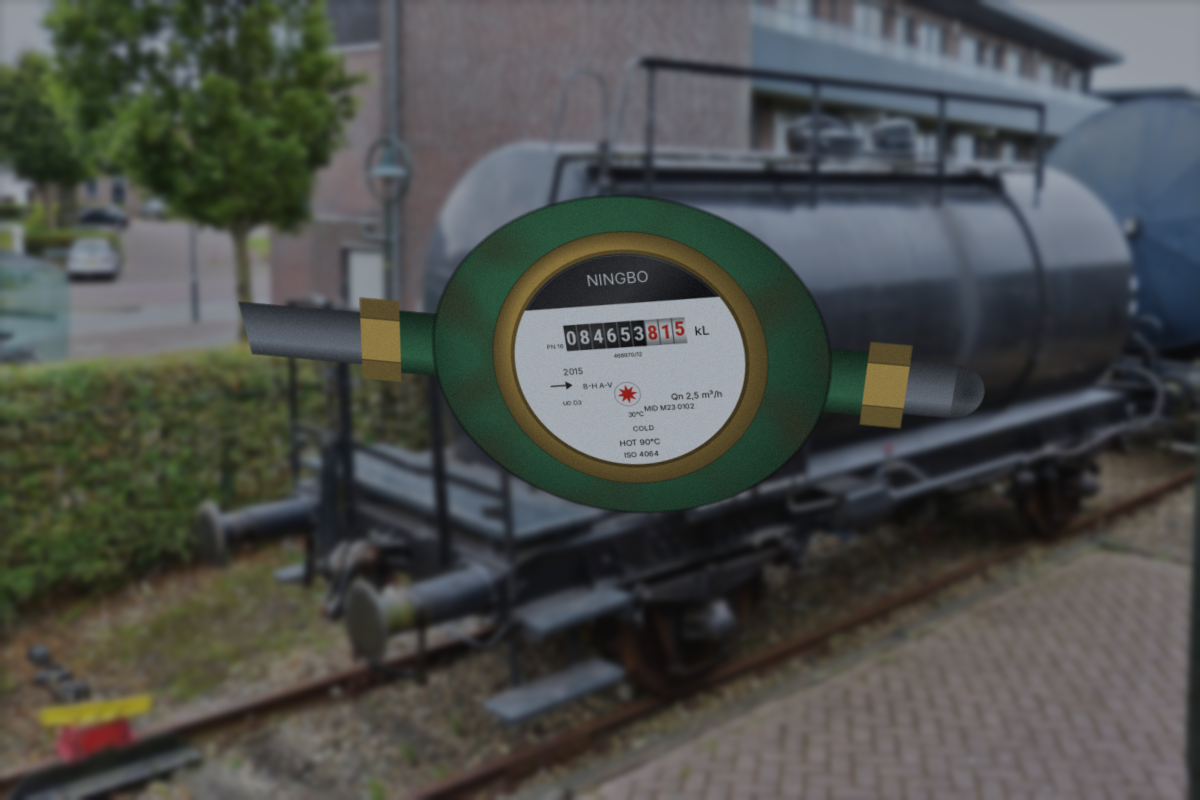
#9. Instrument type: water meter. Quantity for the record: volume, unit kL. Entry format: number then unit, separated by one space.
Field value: 84653.815 kL
